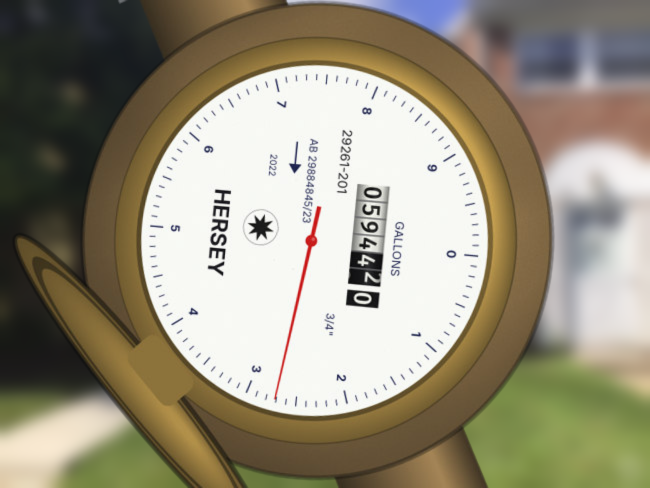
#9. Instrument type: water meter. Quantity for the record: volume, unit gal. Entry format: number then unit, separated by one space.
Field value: 594422.7 gal
